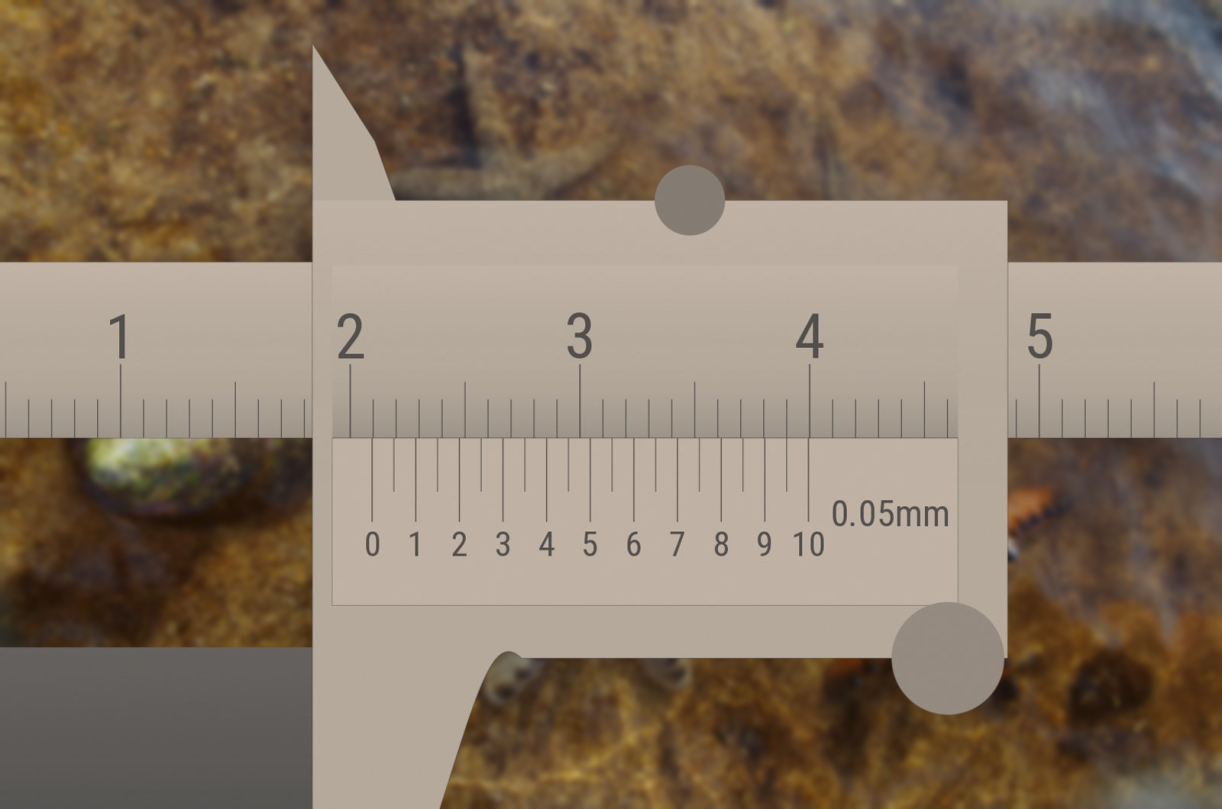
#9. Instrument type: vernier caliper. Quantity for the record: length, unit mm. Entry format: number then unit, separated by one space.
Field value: 20.95 mm
